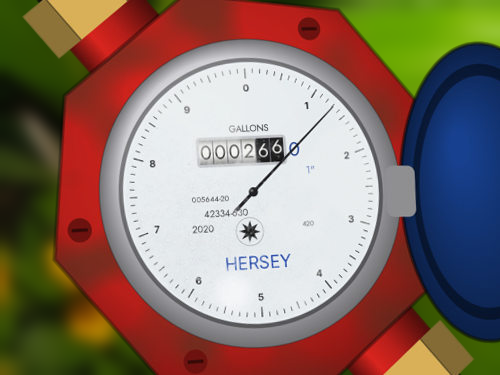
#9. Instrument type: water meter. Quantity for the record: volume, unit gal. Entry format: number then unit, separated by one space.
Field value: 2661.3 gal
